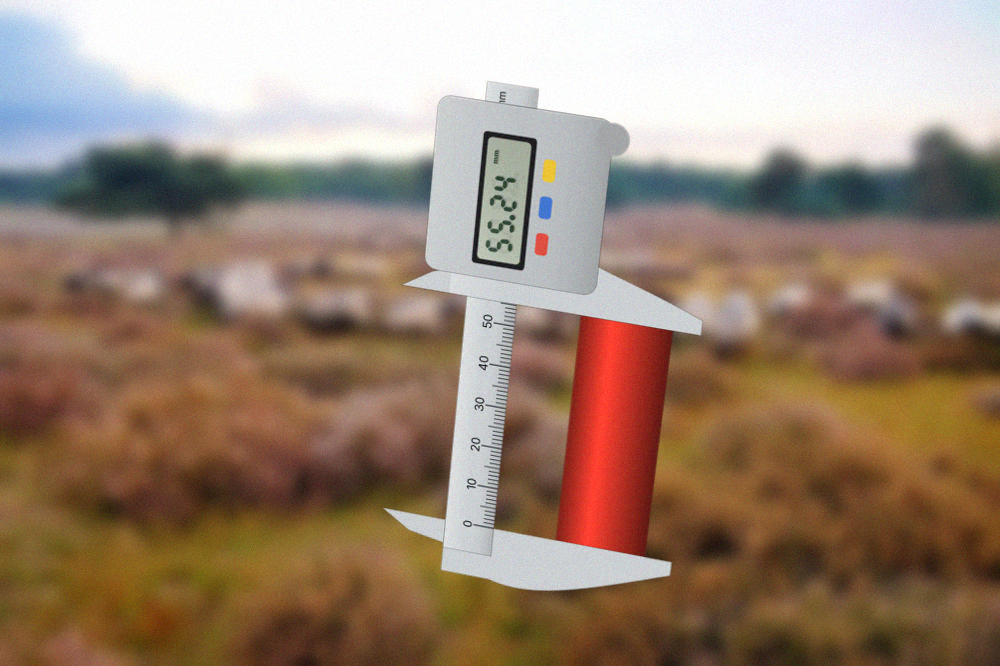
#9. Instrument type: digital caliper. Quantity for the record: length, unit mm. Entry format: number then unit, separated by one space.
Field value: 55.24 mm
